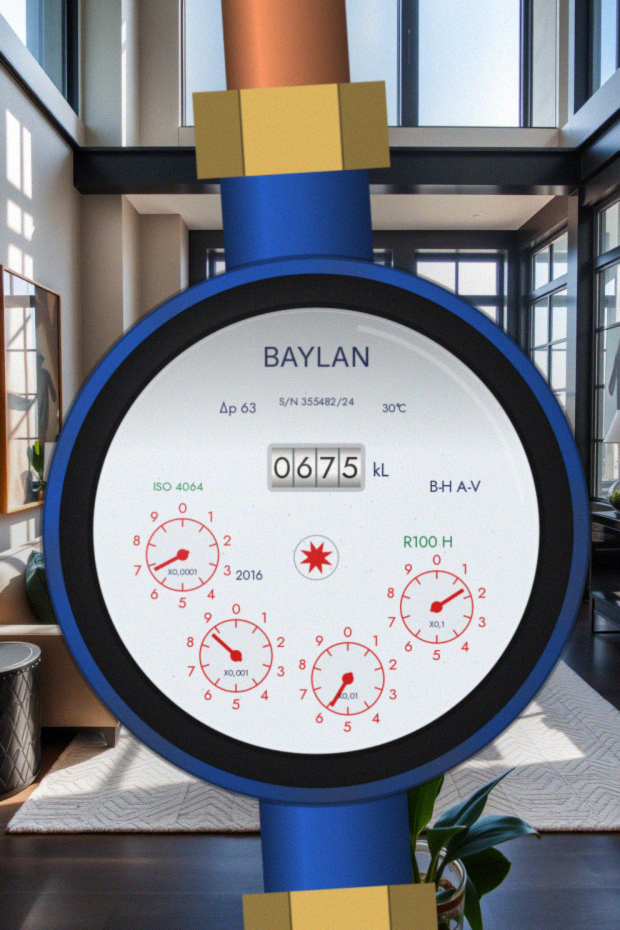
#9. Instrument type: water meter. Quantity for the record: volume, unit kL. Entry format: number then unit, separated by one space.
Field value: 675.1586 kL
